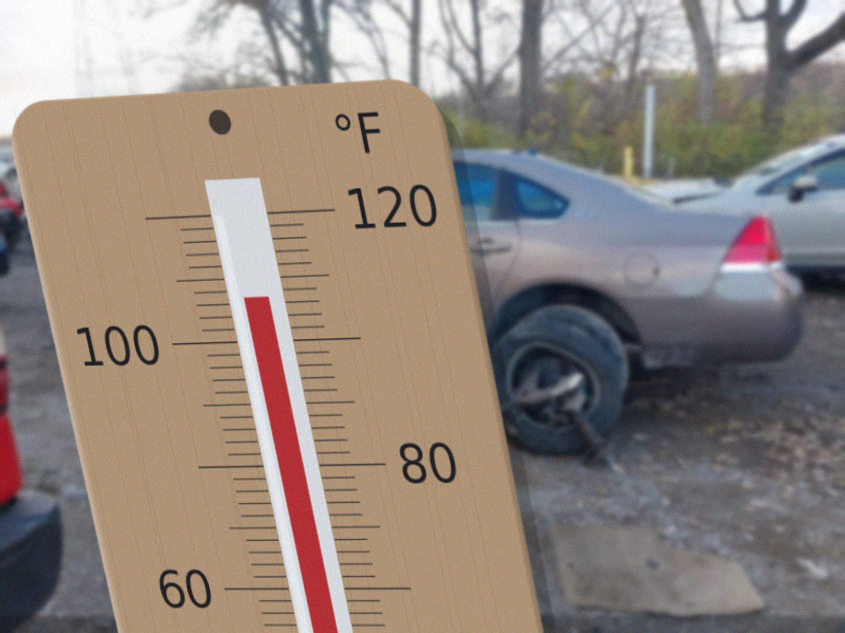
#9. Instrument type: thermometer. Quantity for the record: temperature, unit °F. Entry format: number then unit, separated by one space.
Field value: 107 °F
